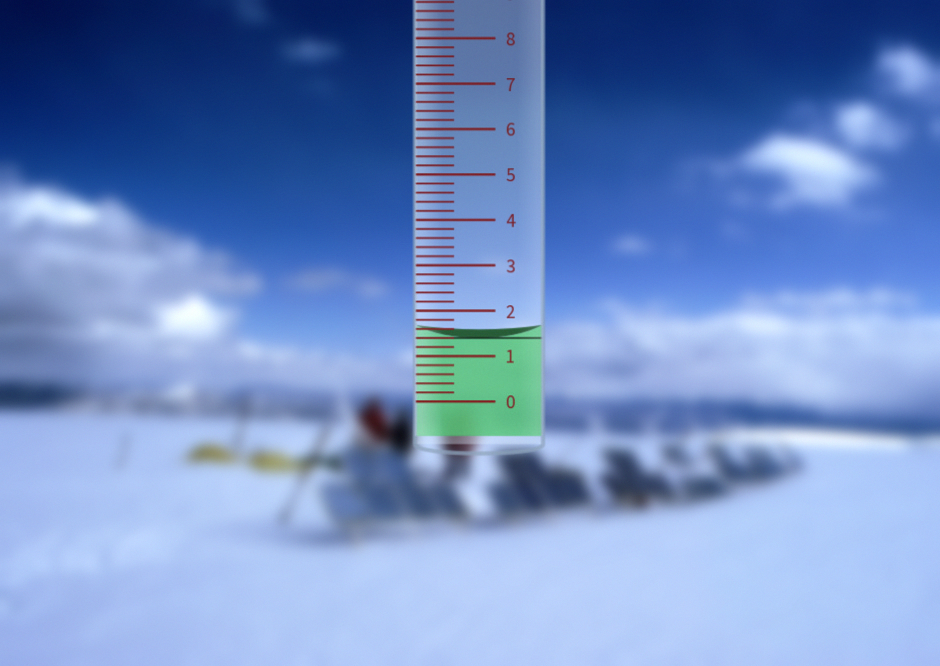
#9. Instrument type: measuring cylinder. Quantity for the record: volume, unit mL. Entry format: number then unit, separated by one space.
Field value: 1.4 mL
